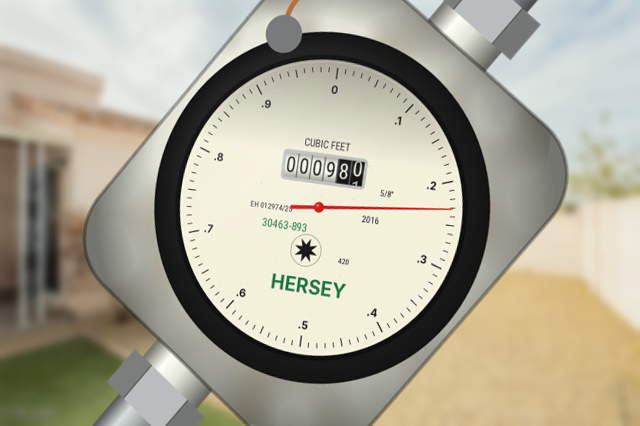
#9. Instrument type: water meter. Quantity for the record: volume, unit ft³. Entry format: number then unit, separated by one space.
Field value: 980.23 ft³
